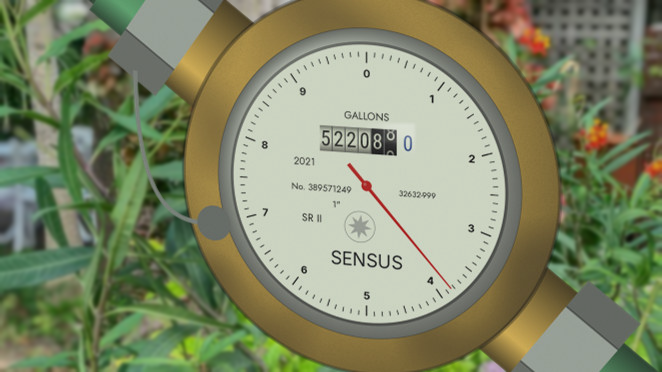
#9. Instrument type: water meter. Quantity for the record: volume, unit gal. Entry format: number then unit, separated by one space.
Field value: 5220883.8 gal
